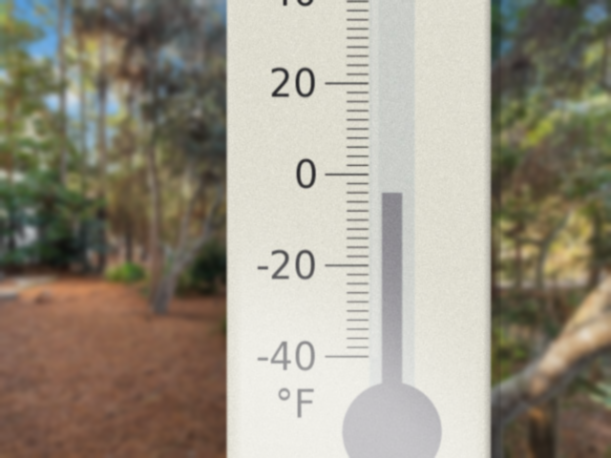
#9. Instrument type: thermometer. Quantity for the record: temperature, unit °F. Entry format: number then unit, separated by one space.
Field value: -4 °F
